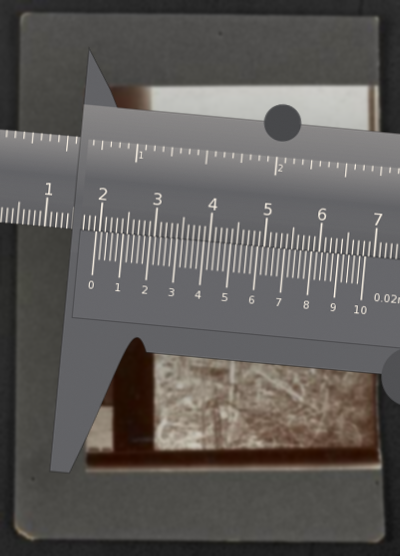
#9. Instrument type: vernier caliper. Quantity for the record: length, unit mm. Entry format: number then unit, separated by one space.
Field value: 19.4 mm
